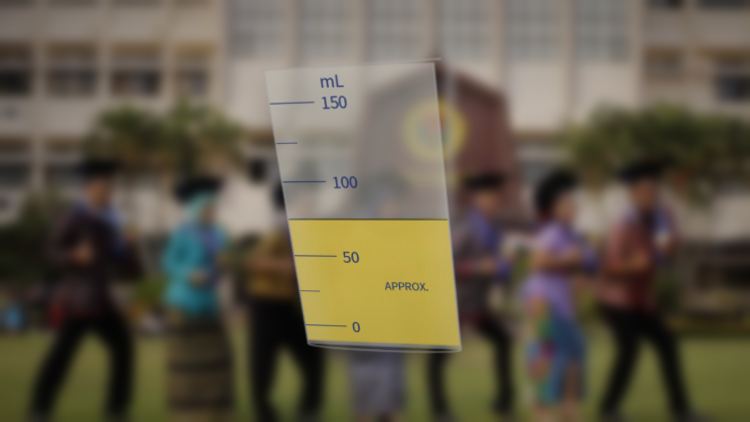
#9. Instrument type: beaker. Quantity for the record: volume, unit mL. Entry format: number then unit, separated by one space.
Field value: 75 mL
